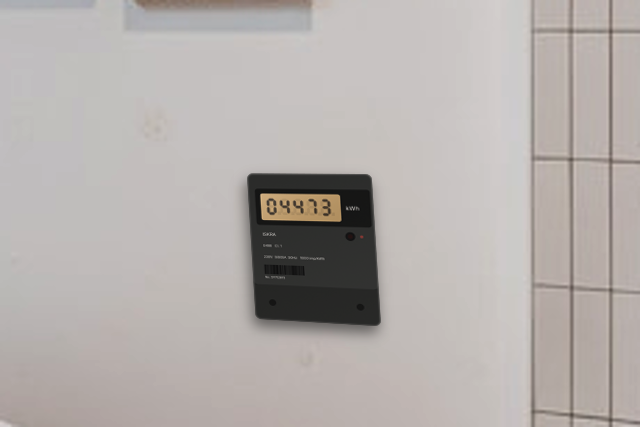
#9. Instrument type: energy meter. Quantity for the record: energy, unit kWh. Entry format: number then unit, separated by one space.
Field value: 4473 kWh
